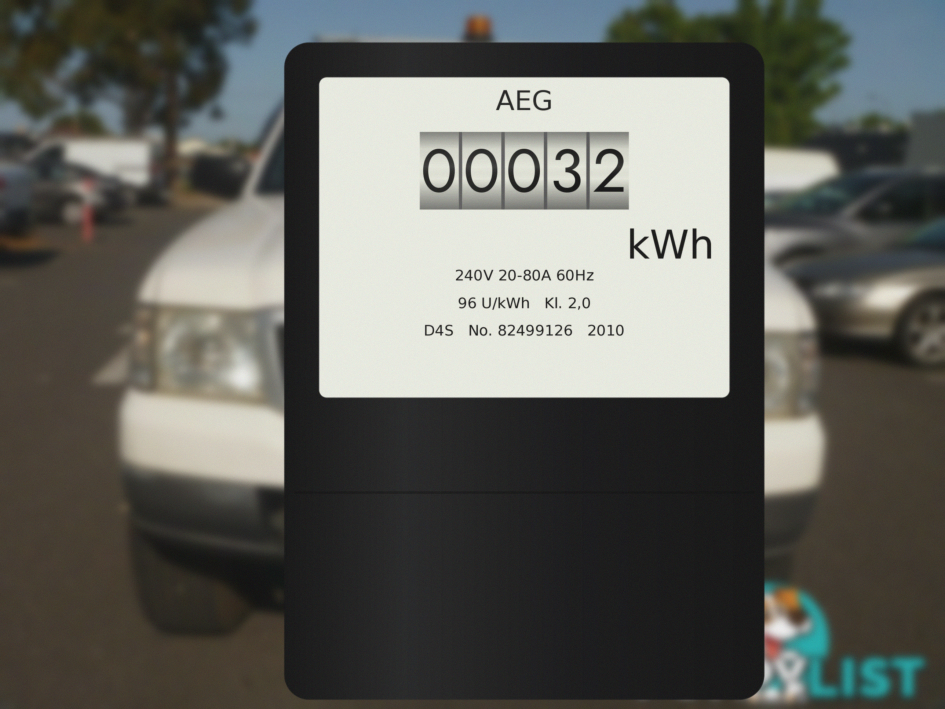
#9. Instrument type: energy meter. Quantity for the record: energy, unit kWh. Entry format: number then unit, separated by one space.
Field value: 32 kWh
